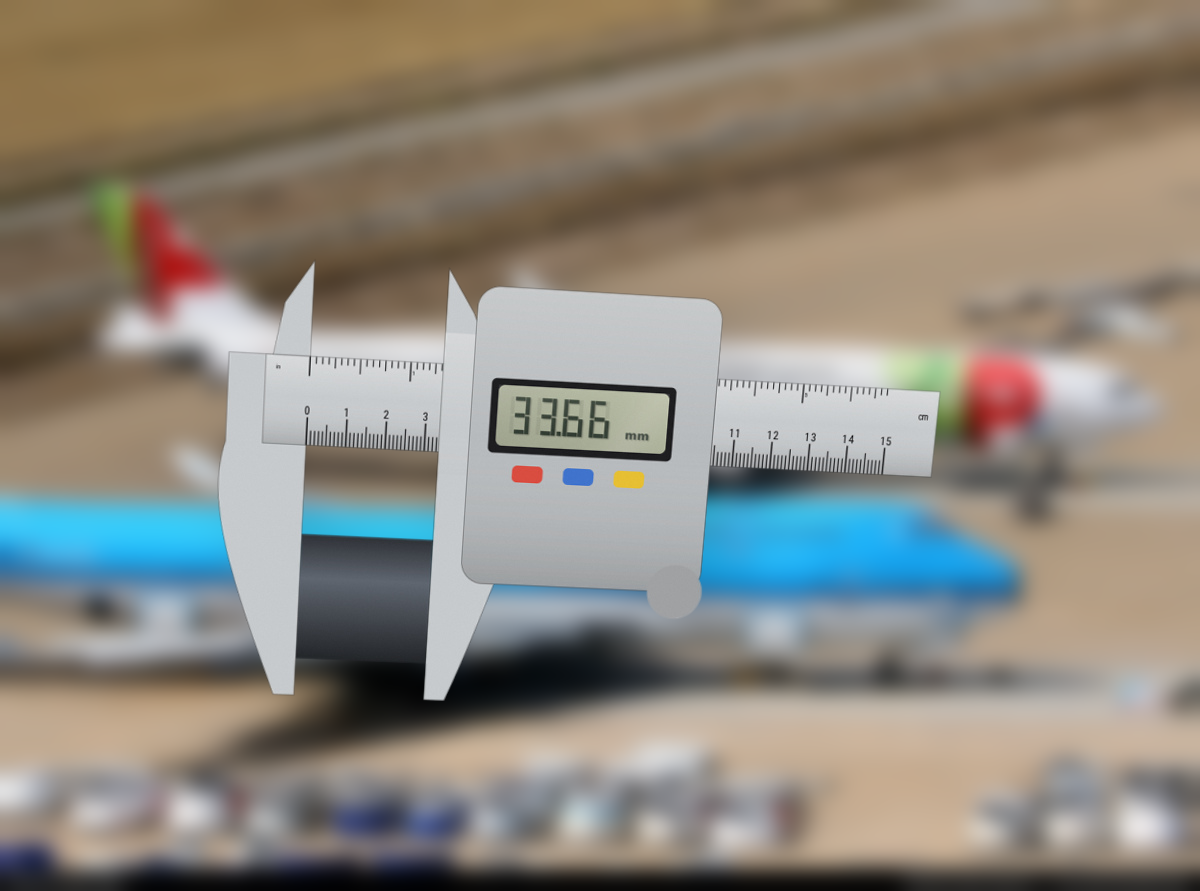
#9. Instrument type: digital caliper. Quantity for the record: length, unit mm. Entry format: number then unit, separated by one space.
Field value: 33.66 mm
